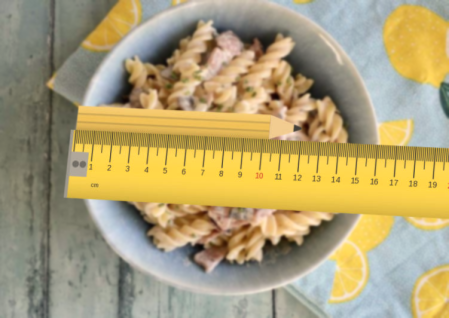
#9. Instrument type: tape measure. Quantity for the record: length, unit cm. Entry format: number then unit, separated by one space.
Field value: 12 cm
